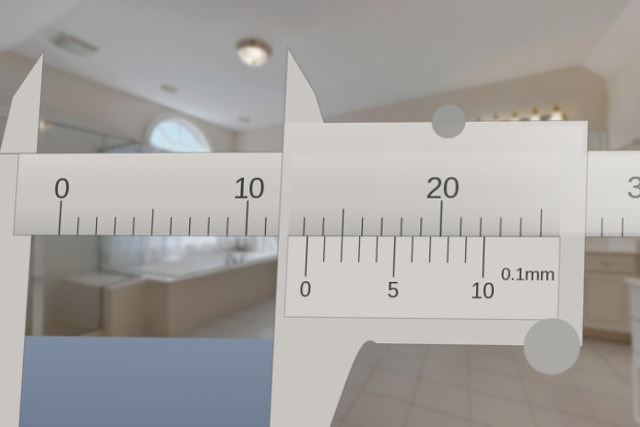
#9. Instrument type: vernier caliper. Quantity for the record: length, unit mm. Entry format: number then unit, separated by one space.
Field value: 13.2 mm
